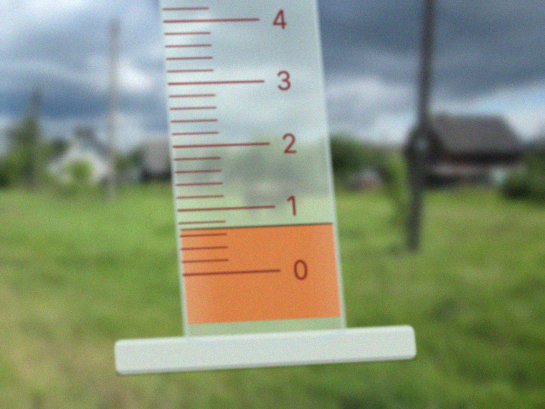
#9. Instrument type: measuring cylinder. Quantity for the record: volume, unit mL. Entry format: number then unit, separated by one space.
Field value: 0.7 mL
